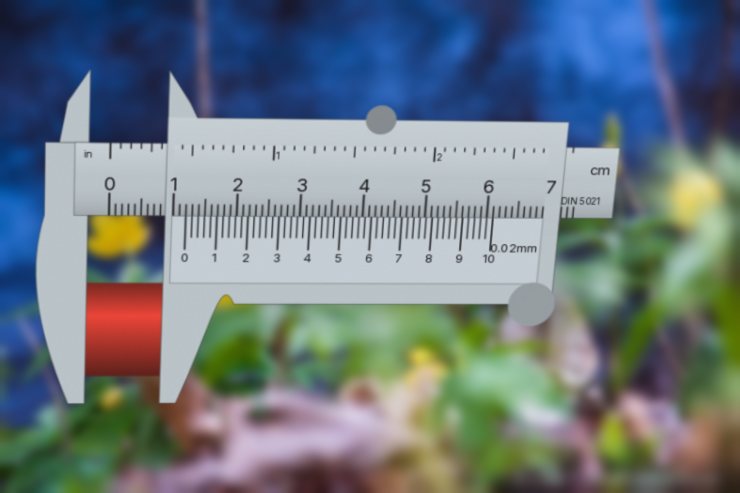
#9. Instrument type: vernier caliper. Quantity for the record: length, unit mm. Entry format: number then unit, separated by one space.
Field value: 12.0 mm
